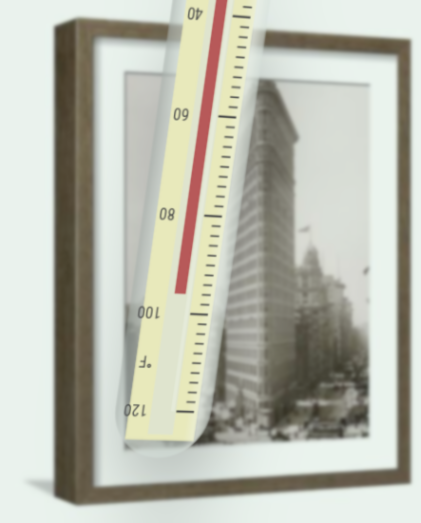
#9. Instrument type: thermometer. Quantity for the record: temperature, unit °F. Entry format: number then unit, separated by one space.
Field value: 96 °F
